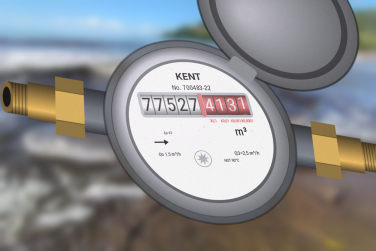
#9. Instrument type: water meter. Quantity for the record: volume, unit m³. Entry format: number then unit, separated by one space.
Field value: 77527.4131 m³
